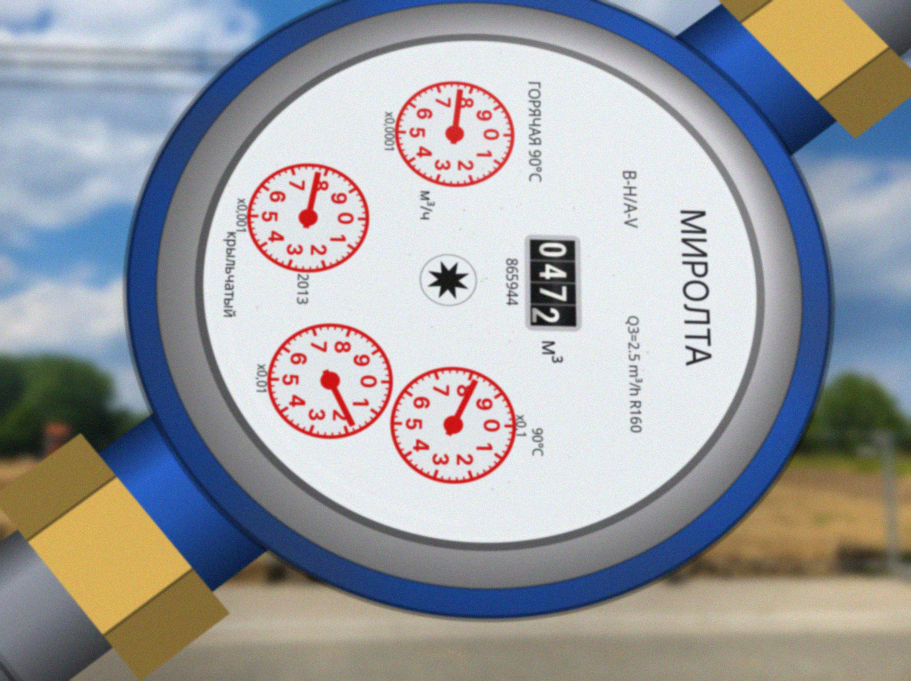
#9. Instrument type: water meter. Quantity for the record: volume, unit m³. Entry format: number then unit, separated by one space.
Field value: 471.8177 m³
